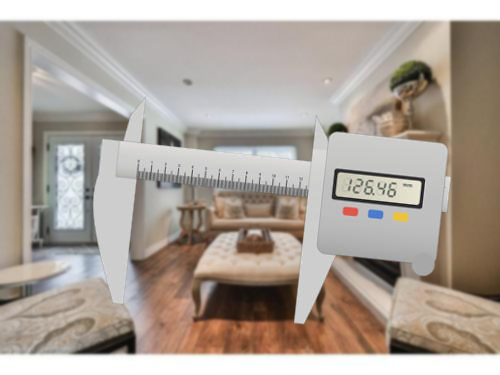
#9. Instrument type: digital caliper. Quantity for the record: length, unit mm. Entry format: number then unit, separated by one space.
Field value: 126.46 mm
